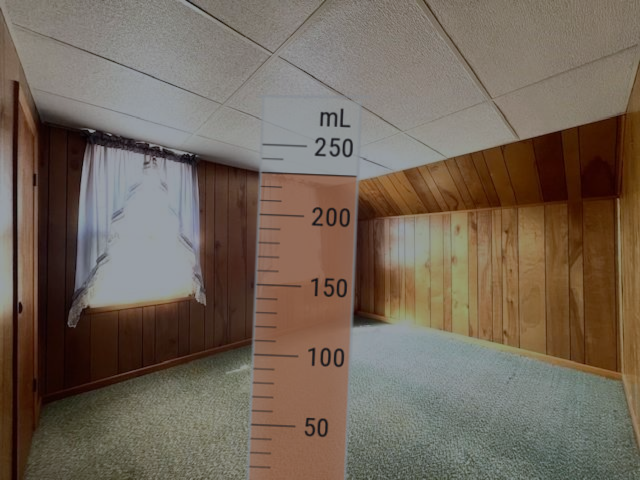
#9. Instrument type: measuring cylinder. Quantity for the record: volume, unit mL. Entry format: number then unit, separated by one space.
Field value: 230 mL
